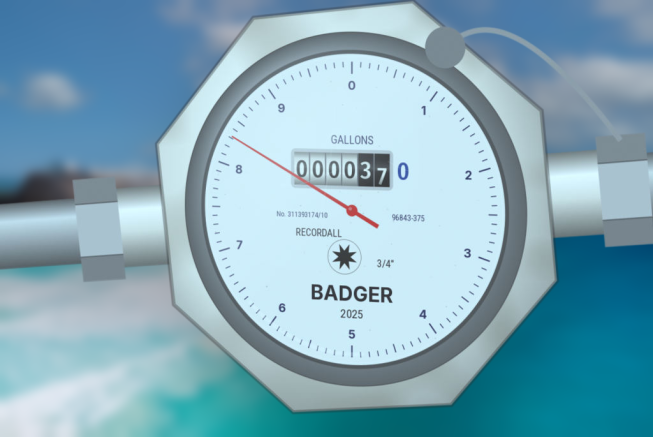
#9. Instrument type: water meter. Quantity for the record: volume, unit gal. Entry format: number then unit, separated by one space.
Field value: 368.3 gal
